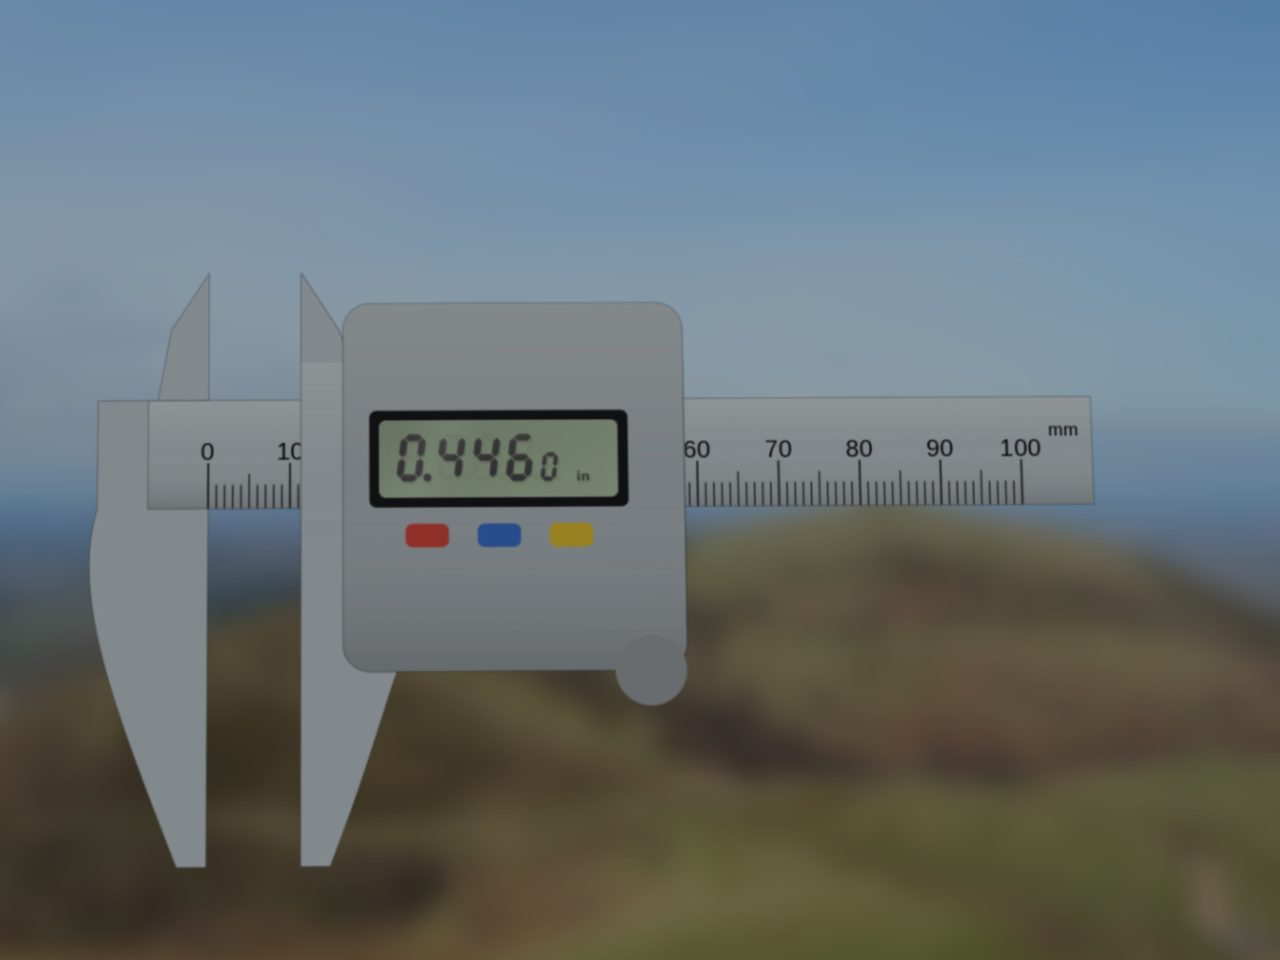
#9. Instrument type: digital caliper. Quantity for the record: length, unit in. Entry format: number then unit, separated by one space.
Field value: 0.4460 in
